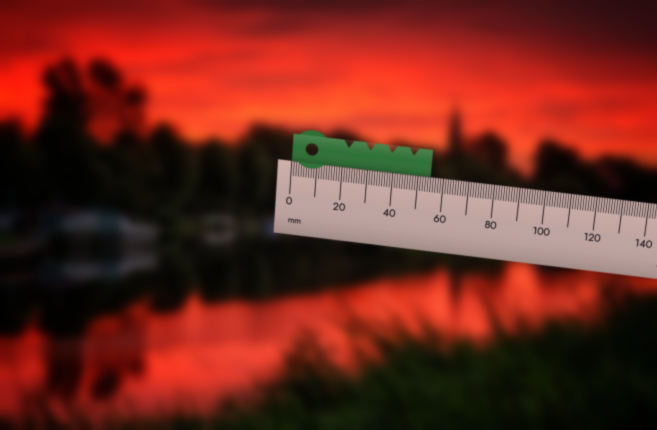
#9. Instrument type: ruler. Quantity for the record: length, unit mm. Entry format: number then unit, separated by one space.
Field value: 55 mm
